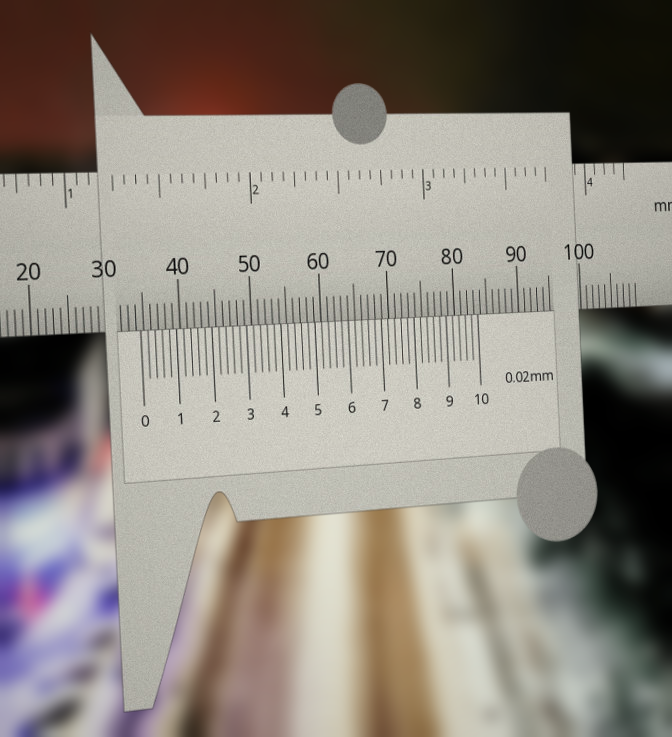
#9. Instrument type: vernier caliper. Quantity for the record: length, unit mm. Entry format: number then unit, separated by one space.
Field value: 34.6 mm
